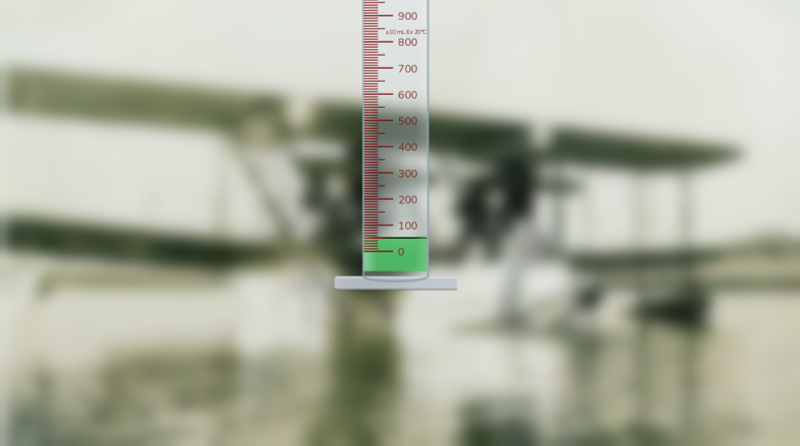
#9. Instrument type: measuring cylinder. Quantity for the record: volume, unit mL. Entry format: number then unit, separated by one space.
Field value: 50 mL
